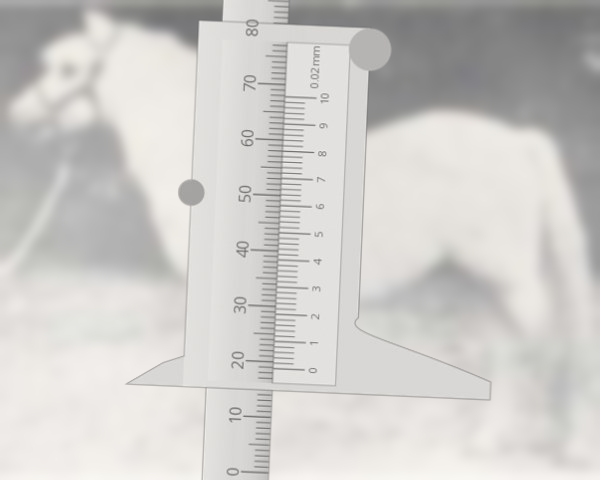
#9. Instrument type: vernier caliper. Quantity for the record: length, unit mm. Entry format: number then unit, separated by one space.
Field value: 18.8 mm
